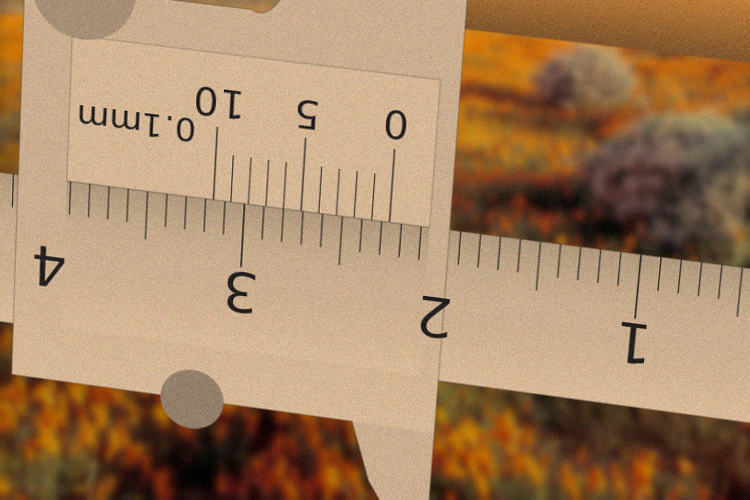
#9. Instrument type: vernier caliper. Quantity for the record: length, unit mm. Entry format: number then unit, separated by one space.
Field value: 22.6 mm
